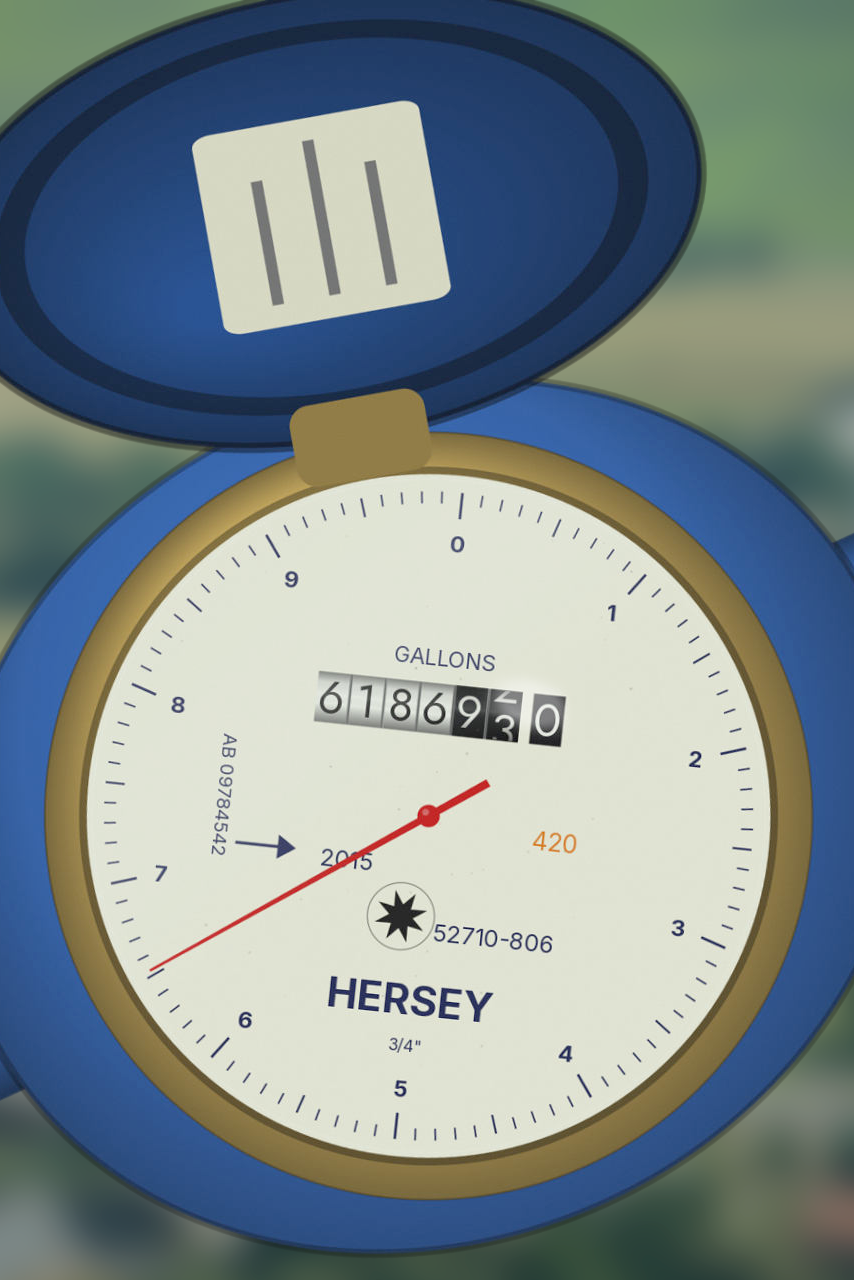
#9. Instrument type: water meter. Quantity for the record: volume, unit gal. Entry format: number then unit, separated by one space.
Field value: 6186926.5 gal
